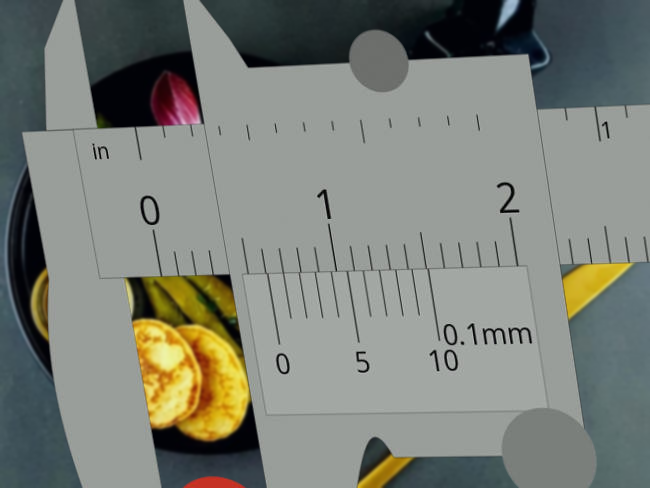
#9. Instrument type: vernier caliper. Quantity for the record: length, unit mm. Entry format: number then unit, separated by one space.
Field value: 6.1 mm
